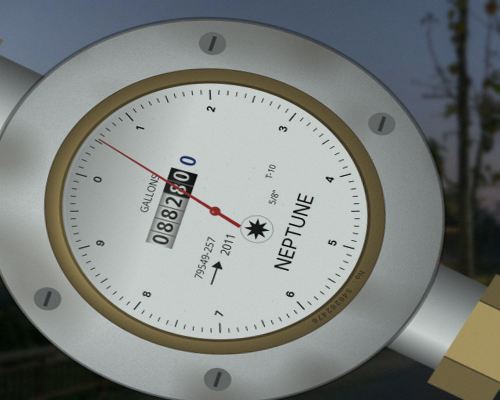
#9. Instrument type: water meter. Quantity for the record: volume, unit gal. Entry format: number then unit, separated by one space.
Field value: 882800.5 gal
